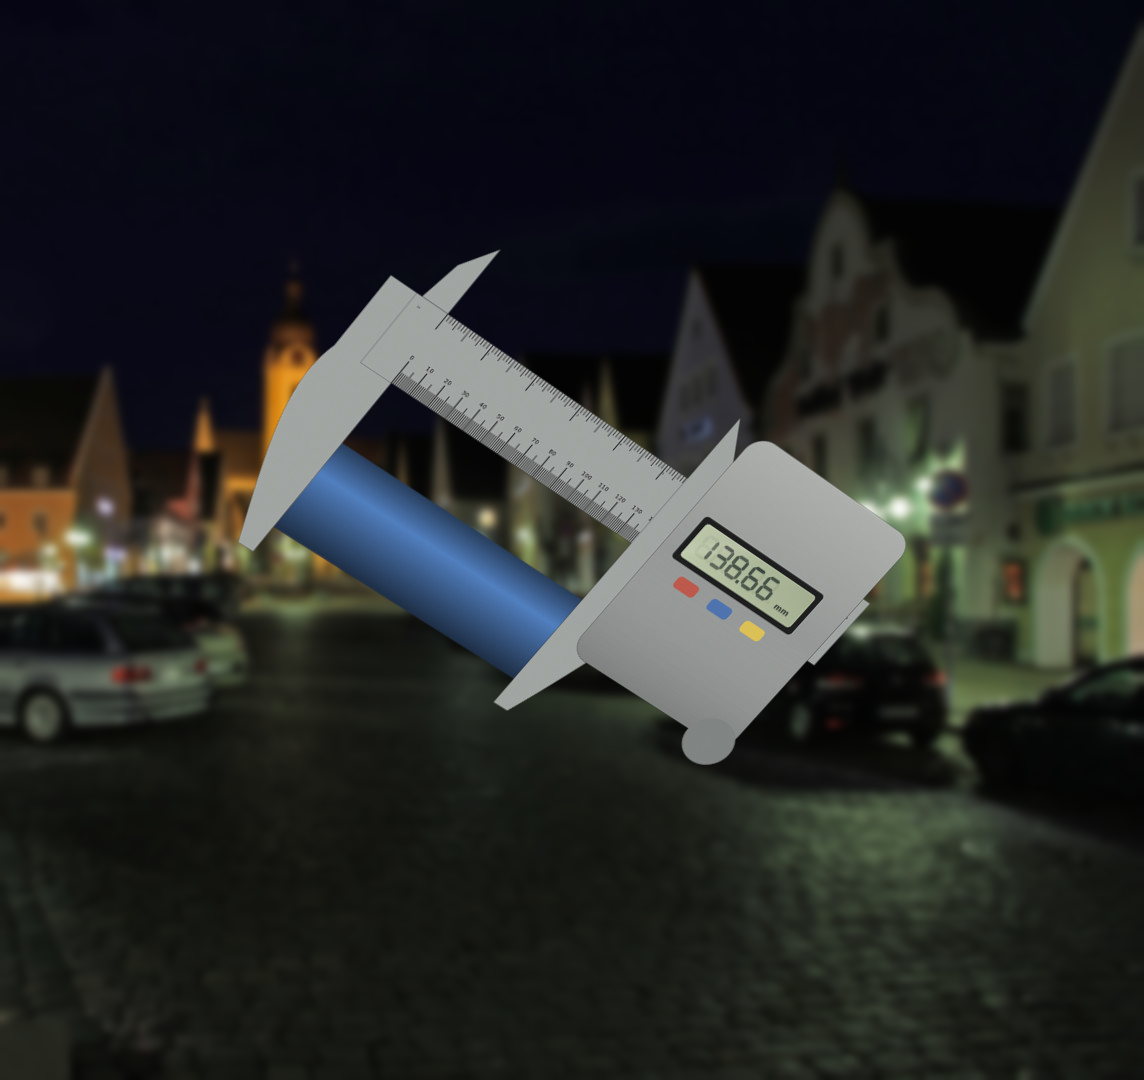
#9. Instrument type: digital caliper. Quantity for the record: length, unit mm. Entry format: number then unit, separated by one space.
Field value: 138.66 mm
